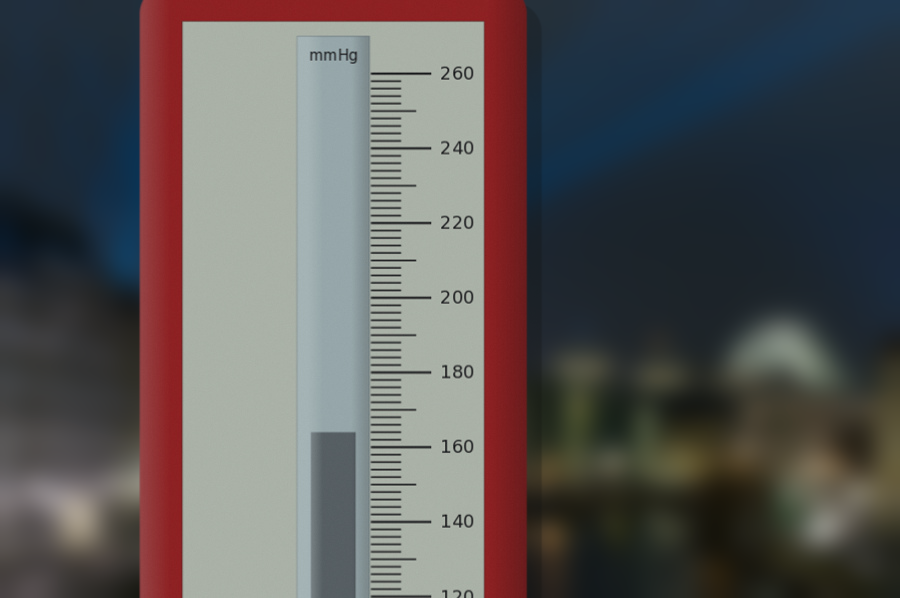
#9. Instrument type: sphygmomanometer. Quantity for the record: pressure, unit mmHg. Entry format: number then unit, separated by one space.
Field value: 164 mmHg
